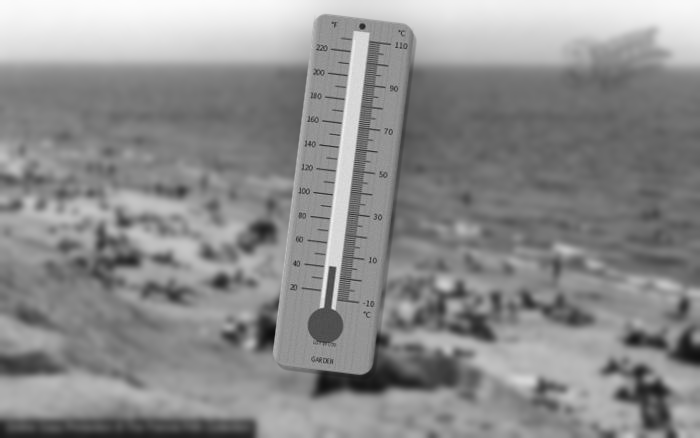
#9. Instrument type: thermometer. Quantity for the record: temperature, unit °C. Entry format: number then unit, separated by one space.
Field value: 5 °C
